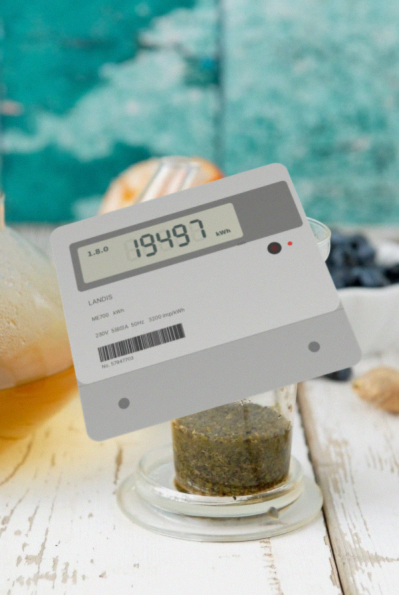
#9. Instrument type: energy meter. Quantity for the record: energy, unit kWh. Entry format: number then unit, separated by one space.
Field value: 19497 kWh
